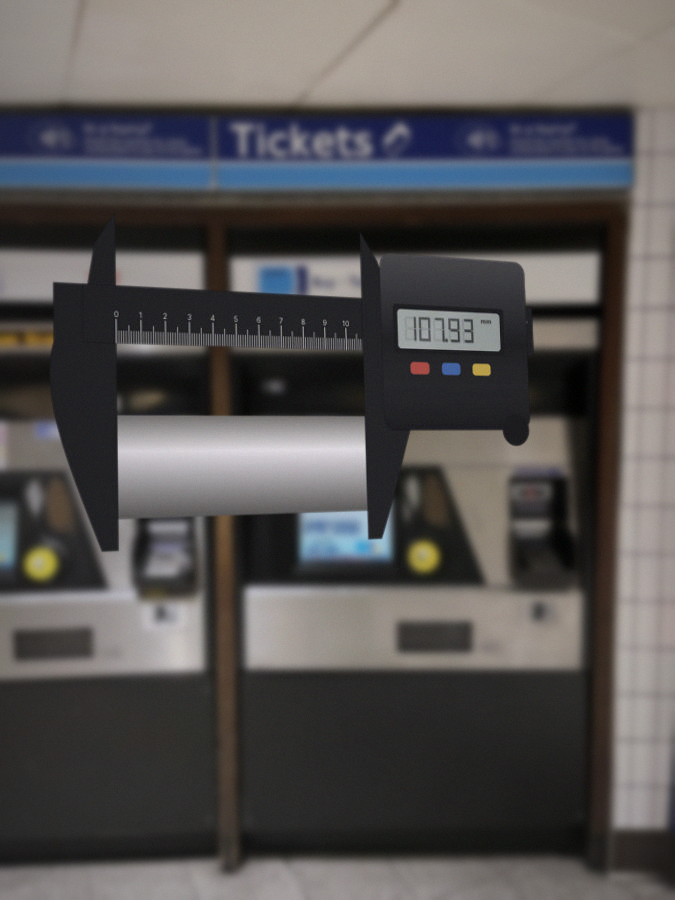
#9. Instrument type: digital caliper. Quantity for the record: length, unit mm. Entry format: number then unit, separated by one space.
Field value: 107.93 mm
